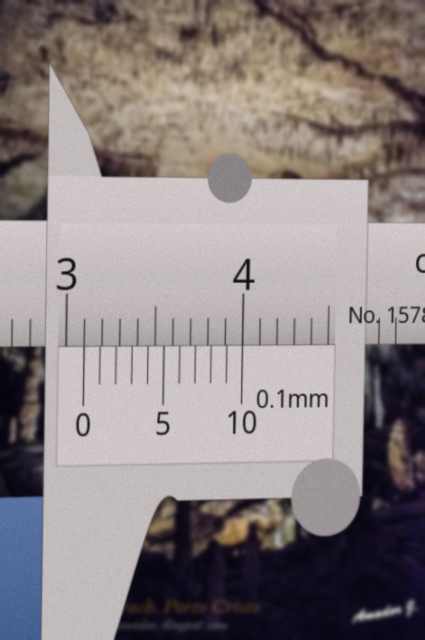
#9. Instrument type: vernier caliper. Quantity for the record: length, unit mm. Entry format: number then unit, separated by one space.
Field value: 31.0 mm
